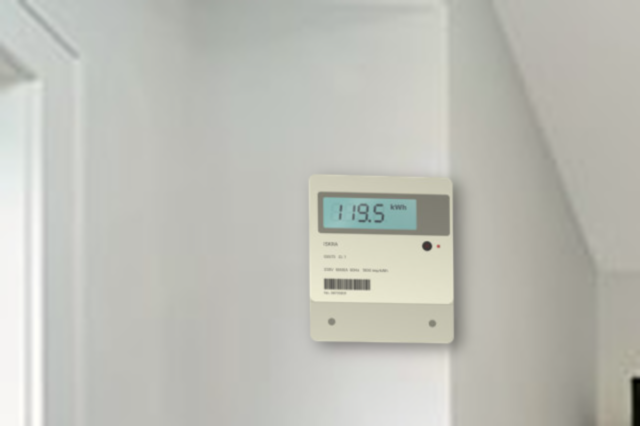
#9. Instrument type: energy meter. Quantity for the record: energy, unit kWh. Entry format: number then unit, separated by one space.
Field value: 119.5 kWh
